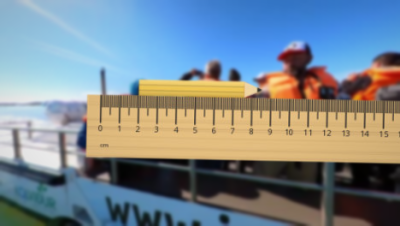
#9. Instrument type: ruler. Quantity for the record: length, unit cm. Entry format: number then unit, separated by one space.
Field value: 6.5 cm
